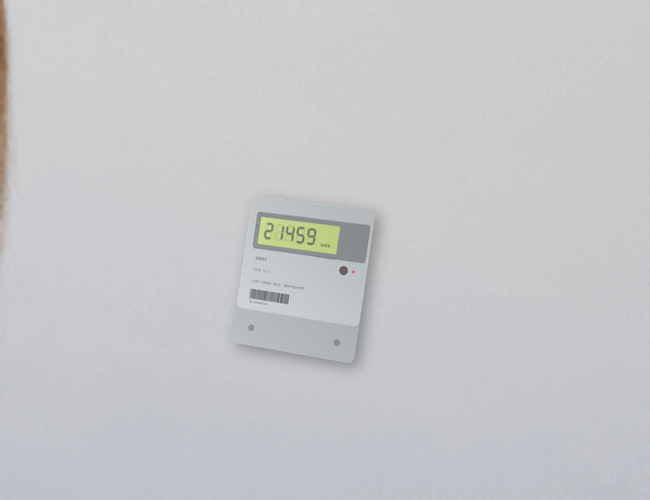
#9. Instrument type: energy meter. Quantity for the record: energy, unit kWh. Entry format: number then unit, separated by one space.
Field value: 21459 kWh
